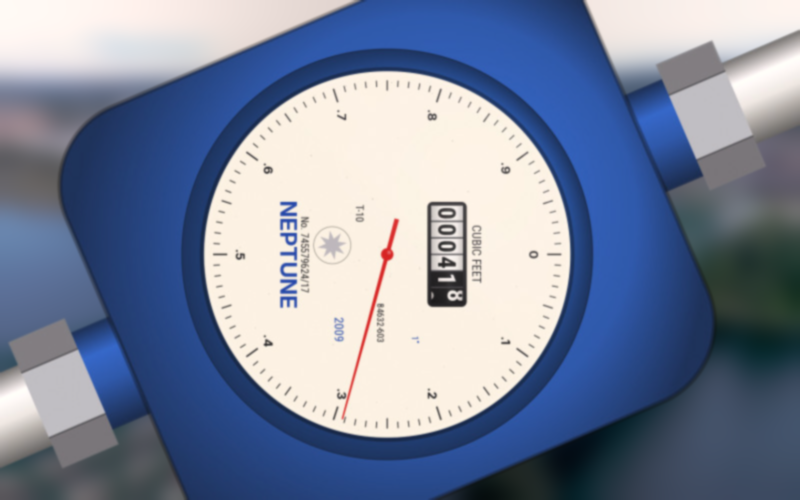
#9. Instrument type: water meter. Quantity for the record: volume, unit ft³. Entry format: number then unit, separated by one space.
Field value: 418.29 ft³
